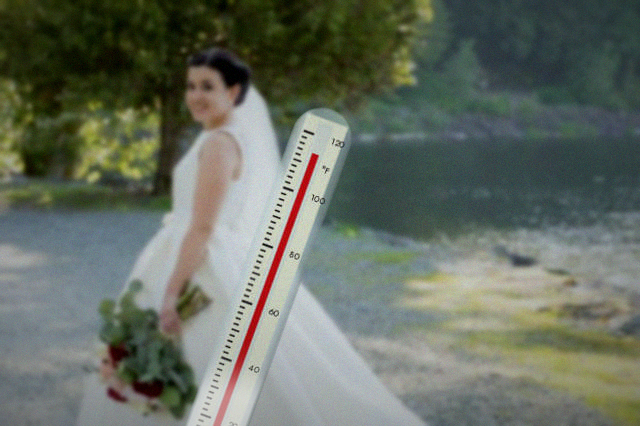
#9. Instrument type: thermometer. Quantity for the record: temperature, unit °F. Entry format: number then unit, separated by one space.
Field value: 114 °F
